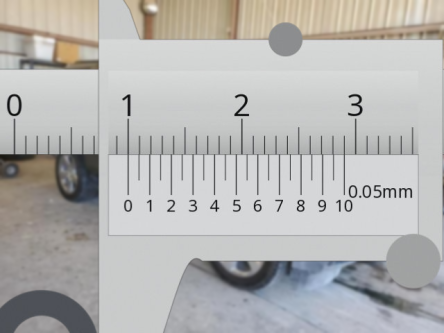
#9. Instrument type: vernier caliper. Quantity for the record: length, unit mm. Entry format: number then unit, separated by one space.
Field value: 10.0 mm
